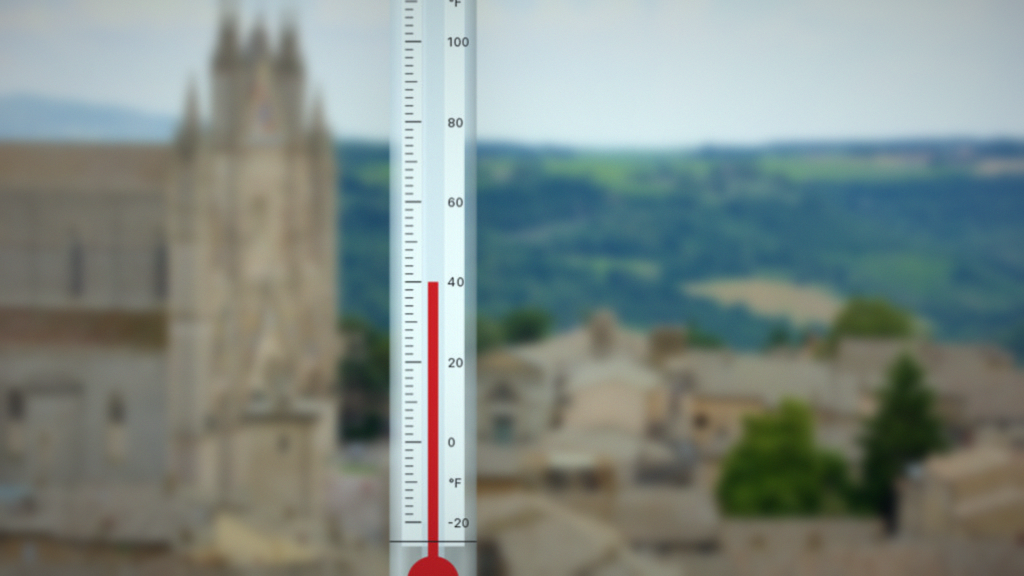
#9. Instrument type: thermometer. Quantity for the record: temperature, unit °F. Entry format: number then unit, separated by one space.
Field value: 40 °F
